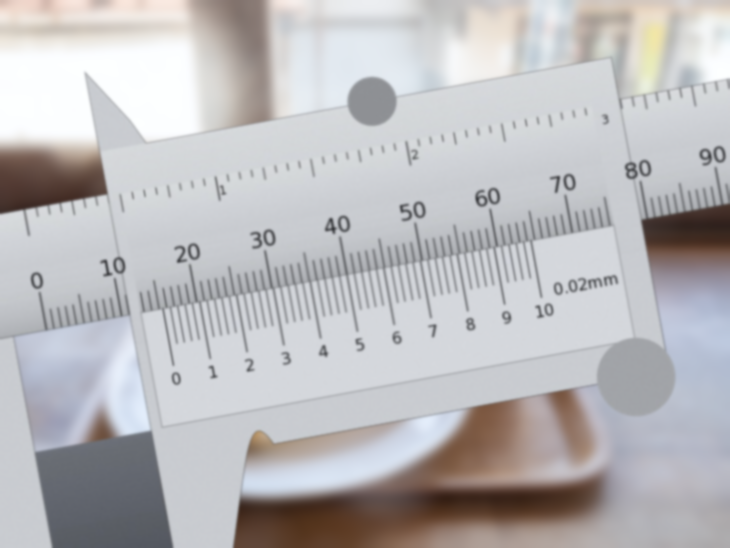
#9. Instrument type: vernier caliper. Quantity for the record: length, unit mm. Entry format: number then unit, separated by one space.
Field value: 15.5 mm
